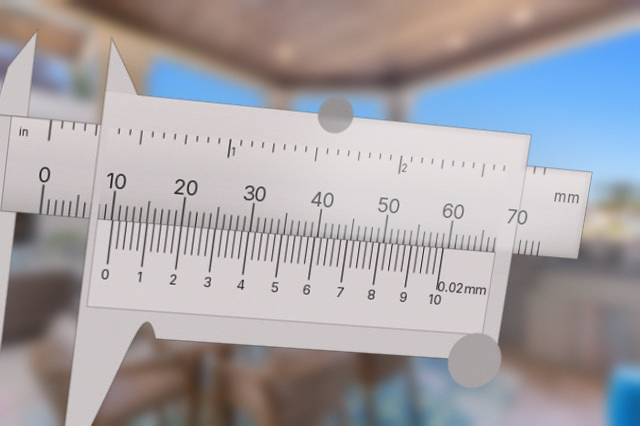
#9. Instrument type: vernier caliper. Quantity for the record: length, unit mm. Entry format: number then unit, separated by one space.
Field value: 10.2 mm
